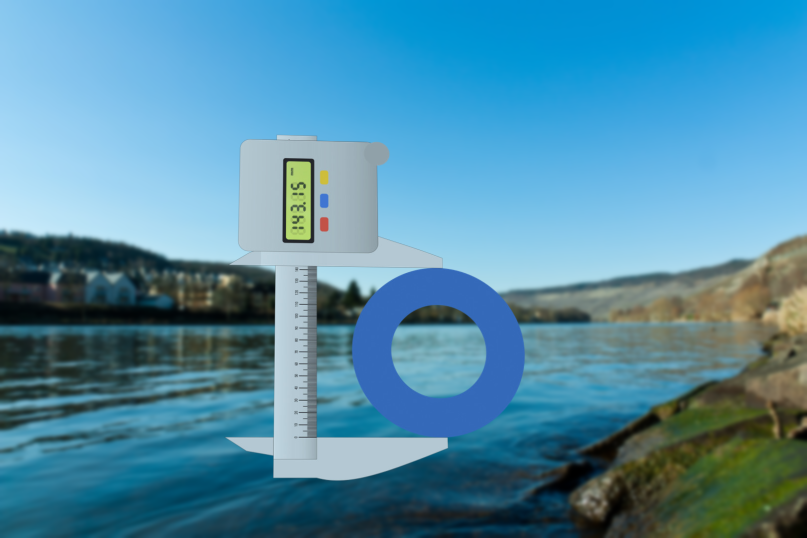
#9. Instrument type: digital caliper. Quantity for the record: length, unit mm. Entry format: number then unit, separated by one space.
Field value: 143.15 mm
